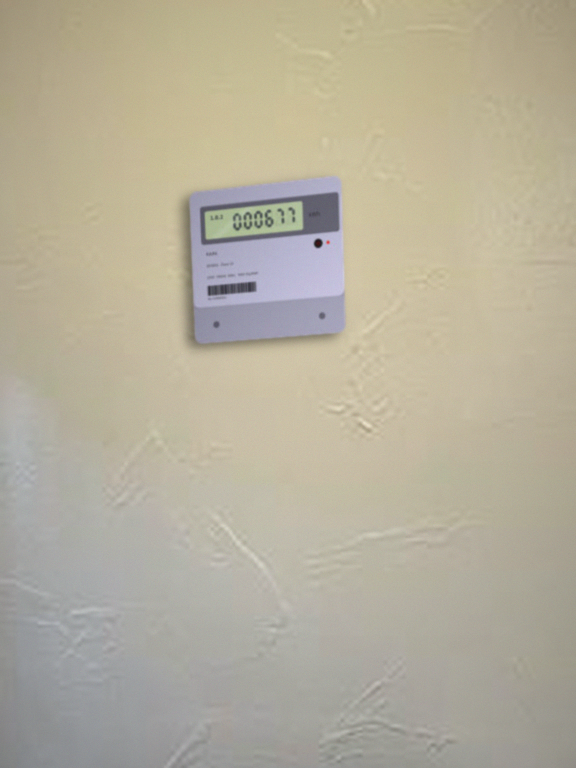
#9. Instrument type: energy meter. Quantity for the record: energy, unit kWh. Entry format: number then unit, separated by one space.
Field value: 677 kWh
